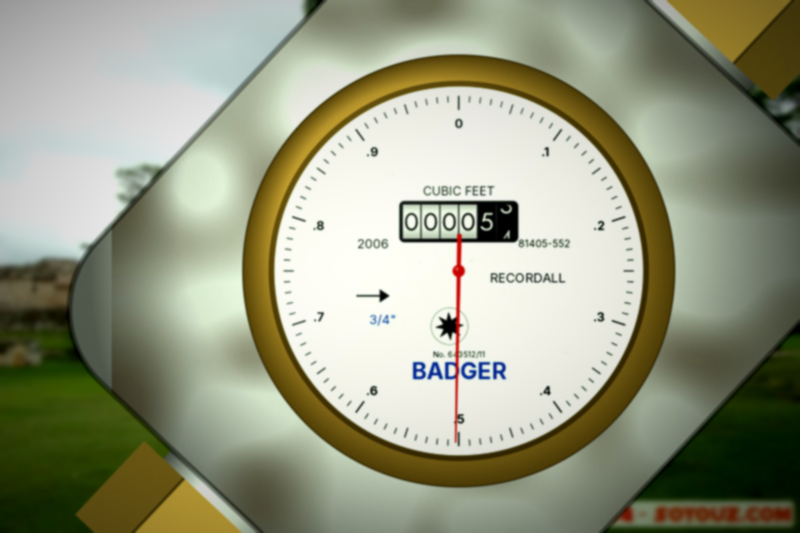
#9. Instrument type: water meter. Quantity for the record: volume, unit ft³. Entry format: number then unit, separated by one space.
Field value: 53.50 ft³
